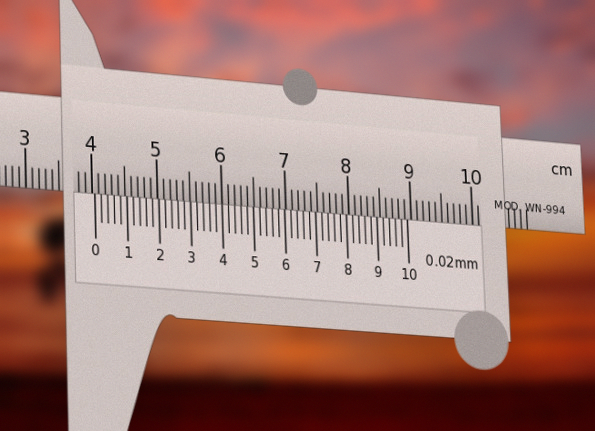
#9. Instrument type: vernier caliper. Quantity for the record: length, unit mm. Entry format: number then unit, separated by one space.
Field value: 40.4 mm
